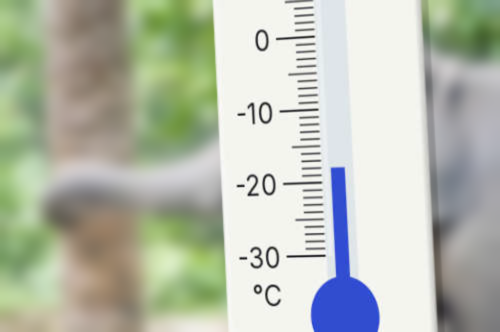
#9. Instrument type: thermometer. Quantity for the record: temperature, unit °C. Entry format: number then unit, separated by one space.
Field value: -18 °C
